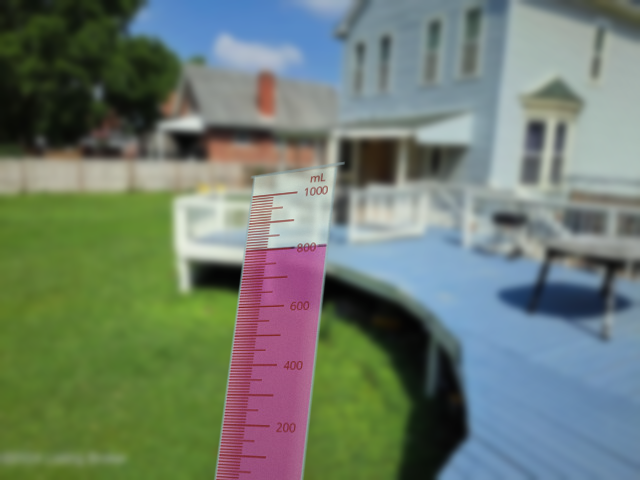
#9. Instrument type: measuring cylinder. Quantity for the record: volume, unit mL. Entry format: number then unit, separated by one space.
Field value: 800 mL
